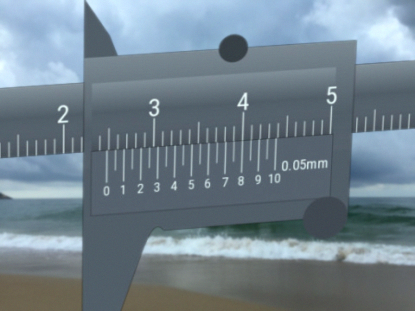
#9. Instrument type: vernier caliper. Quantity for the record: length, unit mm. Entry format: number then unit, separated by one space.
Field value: 24.8 mm
